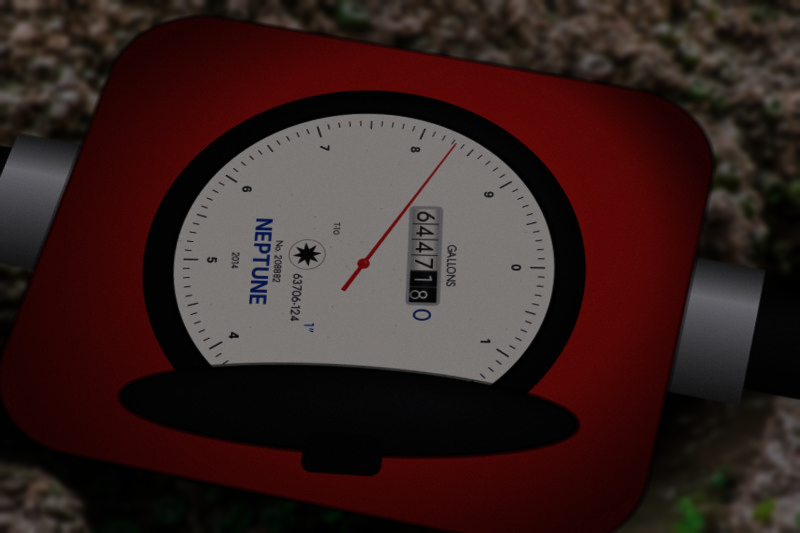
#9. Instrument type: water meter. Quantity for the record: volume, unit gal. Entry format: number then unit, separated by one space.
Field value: 6447178.3 gal
